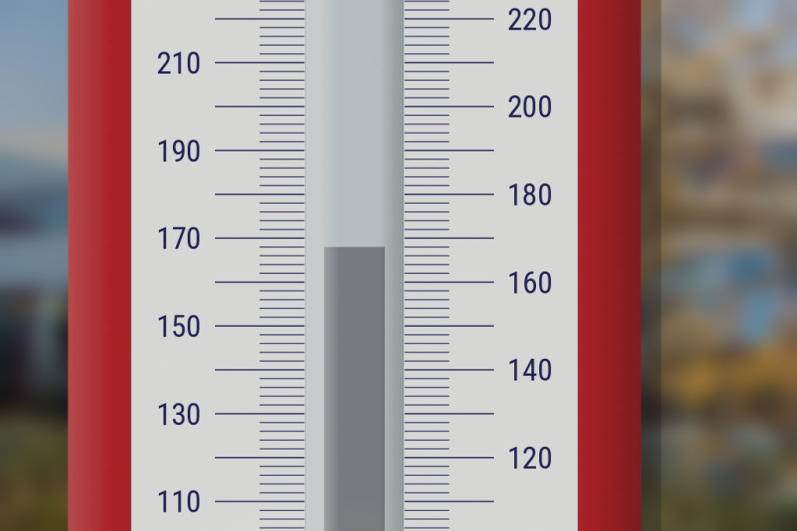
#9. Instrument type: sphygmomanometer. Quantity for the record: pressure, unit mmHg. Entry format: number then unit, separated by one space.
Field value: 168 mmHg
